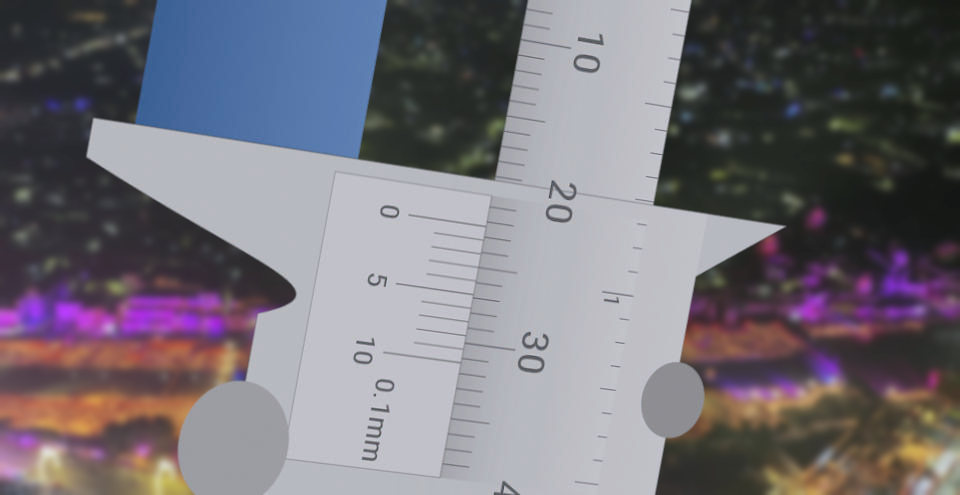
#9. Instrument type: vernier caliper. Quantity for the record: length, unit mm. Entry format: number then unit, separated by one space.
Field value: 22.3 mm
